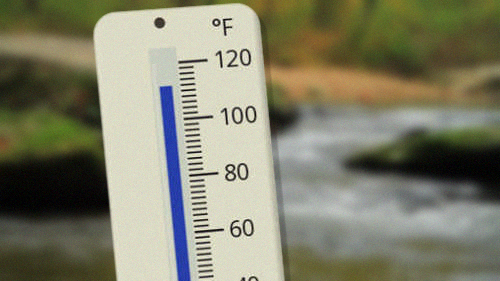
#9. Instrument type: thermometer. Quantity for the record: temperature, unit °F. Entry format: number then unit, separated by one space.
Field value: 112 °F
